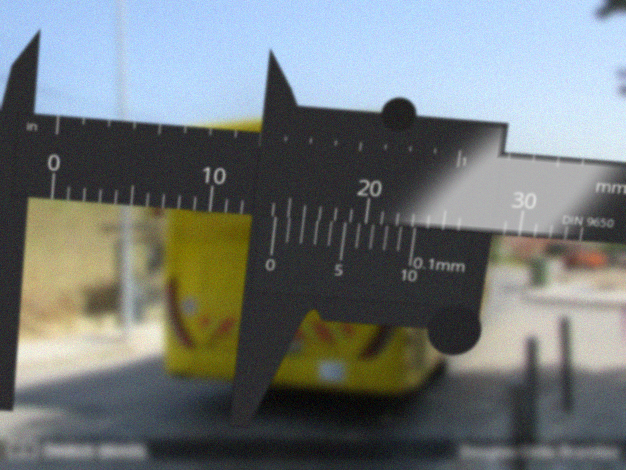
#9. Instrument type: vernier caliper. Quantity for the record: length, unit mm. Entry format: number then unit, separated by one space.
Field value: 14.2 mm
